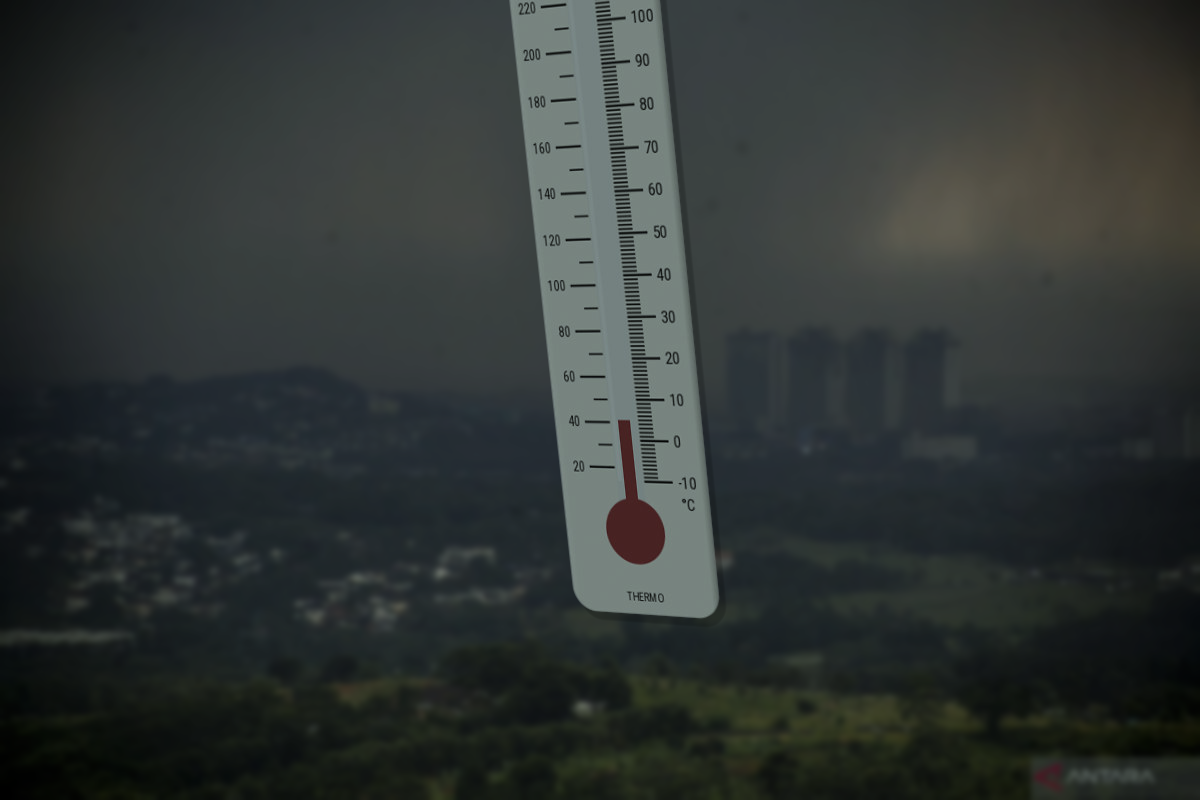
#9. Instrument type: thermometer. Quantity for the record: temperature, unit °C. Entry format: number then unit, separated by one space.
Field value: 5 °C
